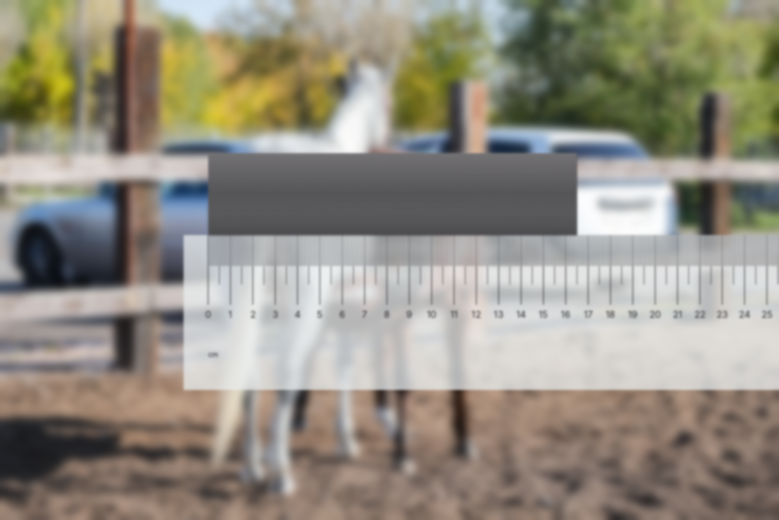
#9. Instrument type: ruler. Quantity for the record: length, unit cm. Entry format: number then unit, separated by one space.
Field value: 16.5 cm
